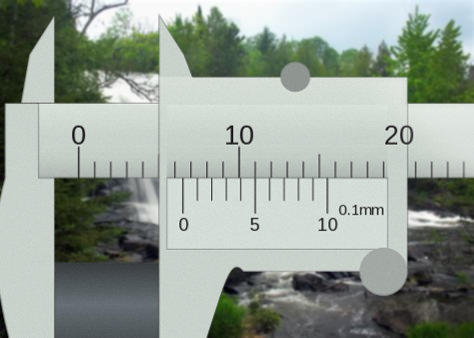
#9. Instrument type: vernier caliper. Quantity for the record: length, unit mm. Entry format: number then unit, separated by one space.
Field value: 6.5 mm
